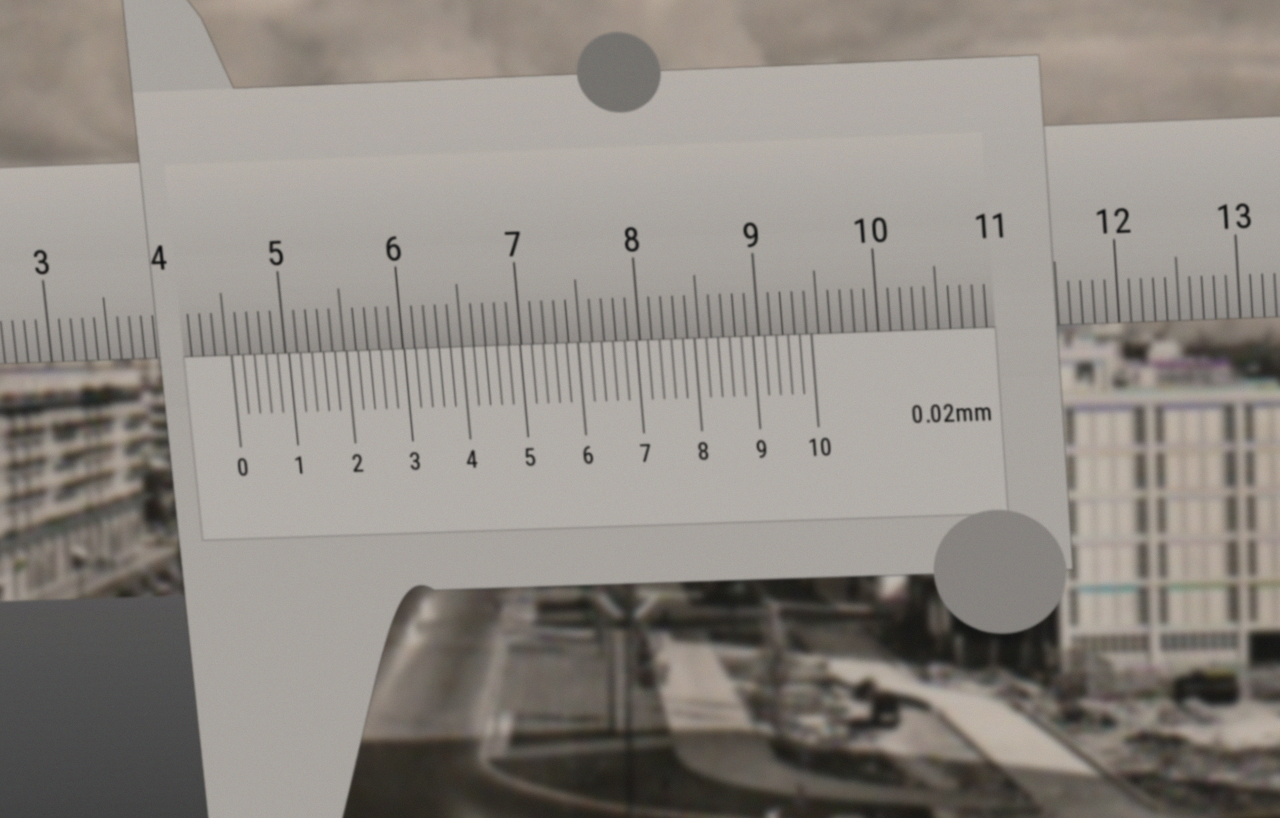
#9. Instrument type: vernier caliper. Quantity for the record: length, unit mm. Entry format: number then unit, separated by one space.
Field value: 45.4 mm
